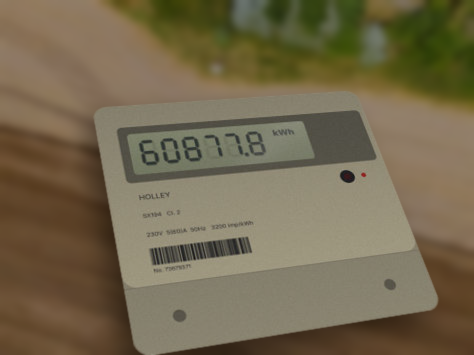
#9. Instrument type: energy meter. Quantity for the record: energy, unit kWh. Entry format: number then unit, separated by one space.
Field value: 60877.8 kWh
